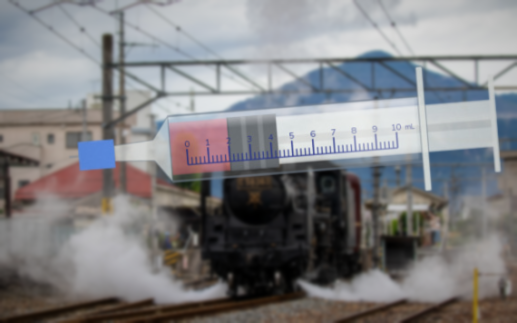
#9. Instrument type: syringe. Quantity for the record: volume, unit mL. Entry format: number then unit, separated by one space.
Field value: 2 mL
